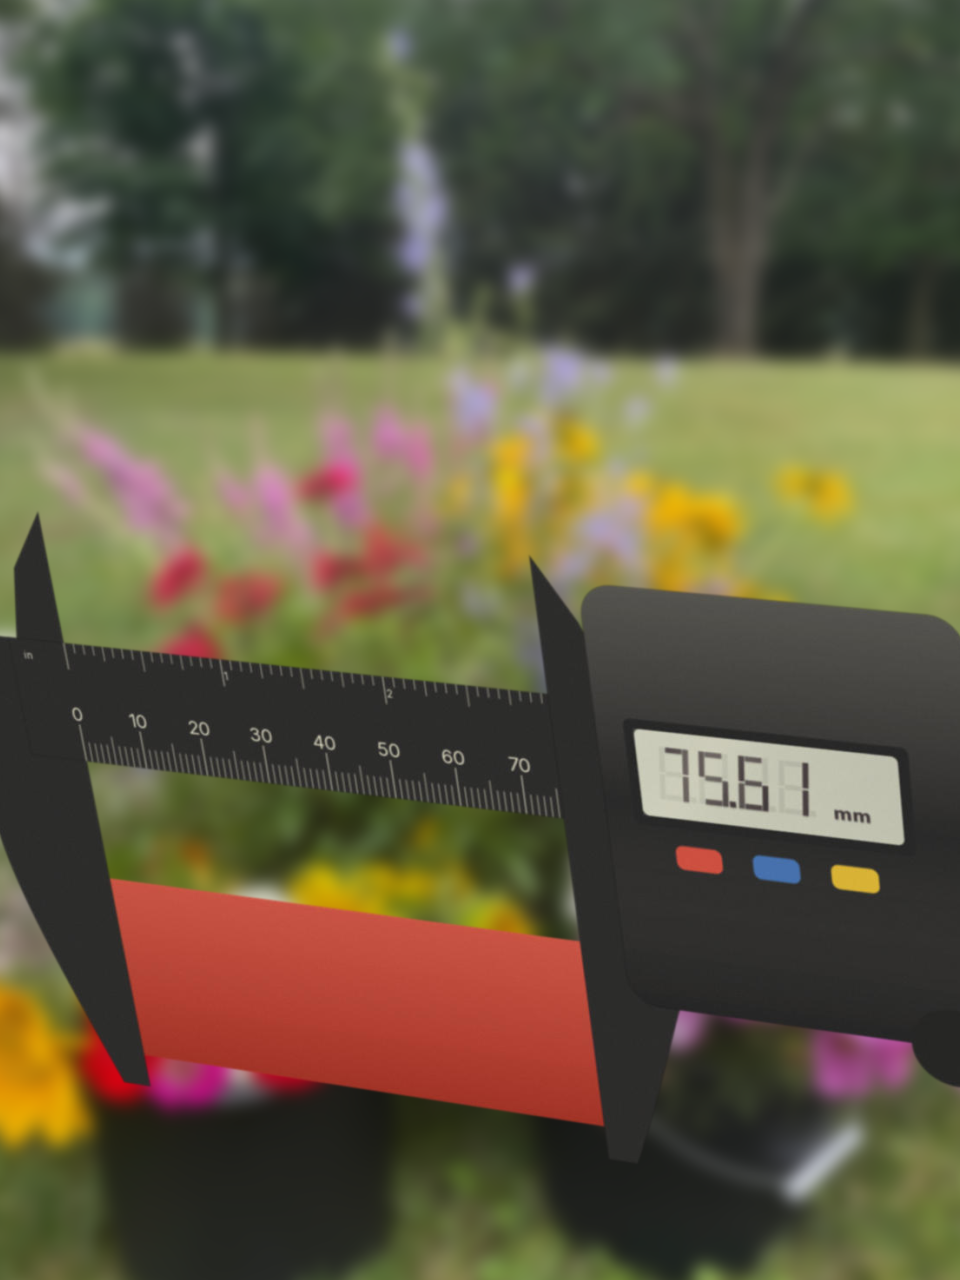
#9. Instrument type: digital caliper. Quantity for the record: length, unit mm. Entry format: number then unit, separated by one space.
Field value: 75.61 mm
